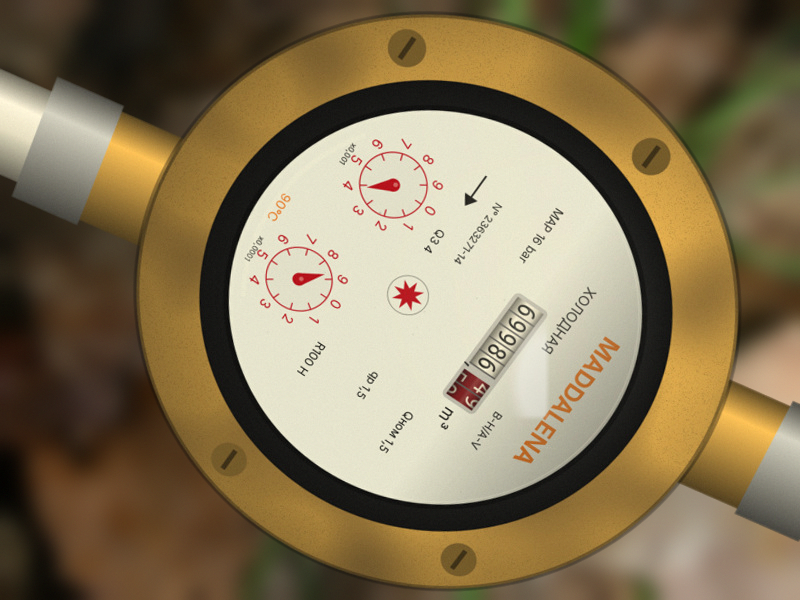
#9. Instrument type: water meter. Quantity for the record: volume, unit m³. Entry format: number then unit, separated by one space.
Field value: 69986.4938 m³
